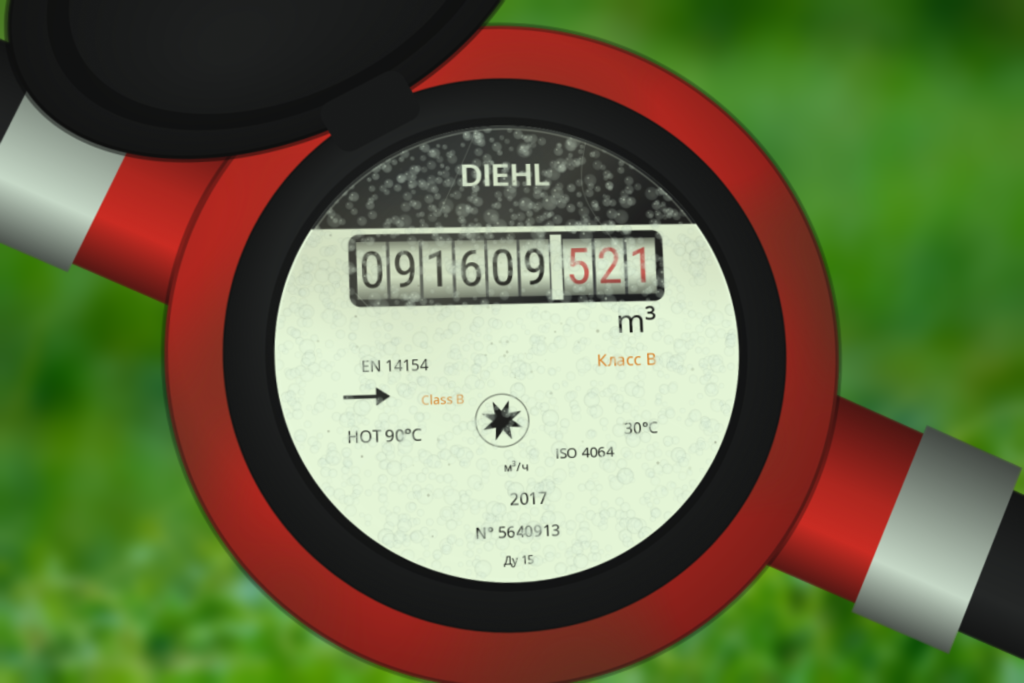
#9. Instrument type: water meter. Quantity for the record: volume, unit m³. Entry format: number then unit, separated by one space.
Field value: 91609.521 m³
